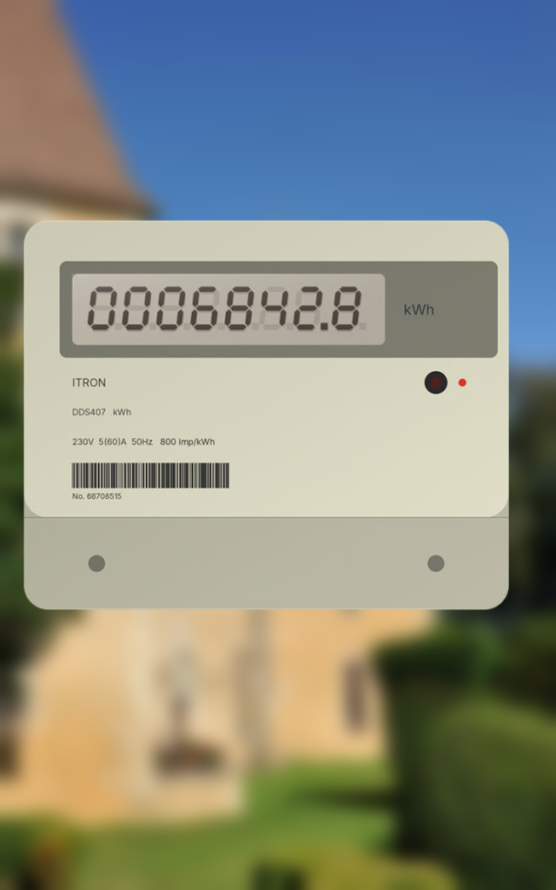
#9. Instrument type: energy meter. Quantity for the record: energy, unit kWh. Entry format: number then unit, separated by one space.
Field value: 6842.8 kWh
